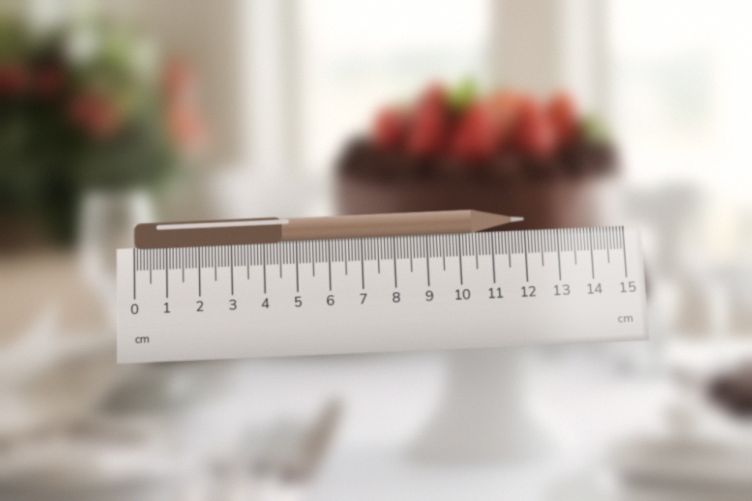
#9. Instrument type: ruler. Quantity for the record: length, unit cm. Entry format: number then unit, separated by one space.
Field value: 12 cm
